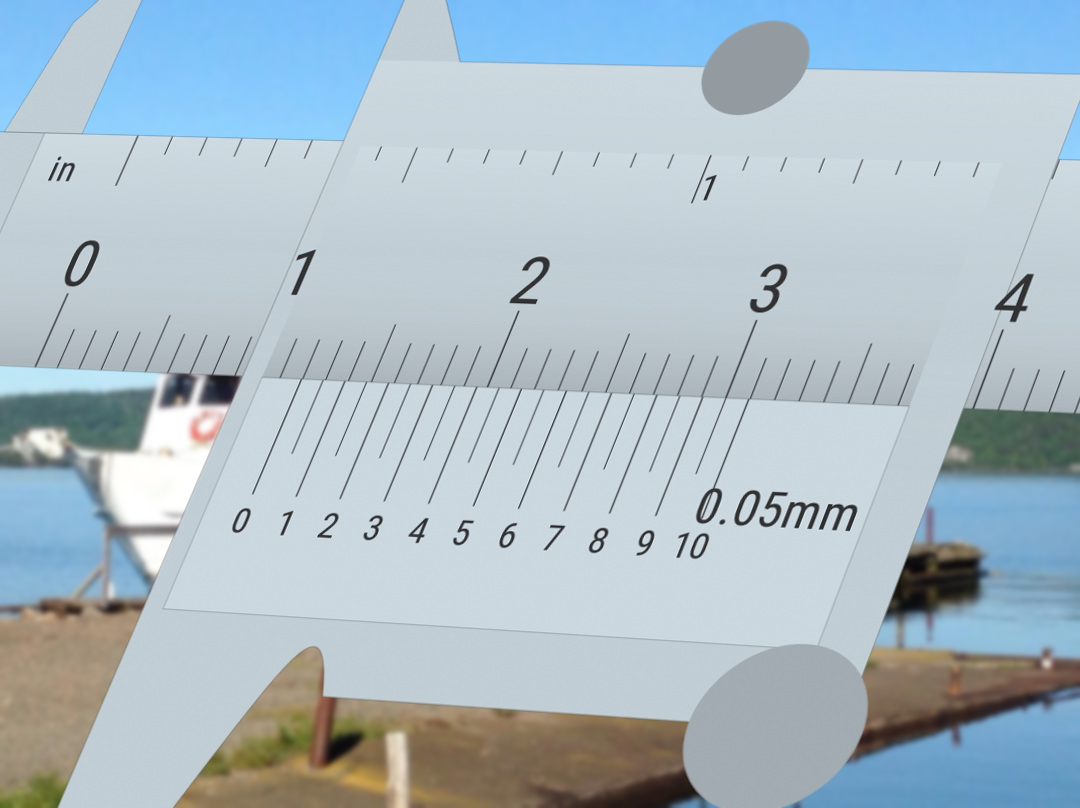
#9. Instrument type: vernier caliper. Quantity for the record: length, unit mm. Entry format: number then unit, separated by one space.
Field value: 11.95 mm
